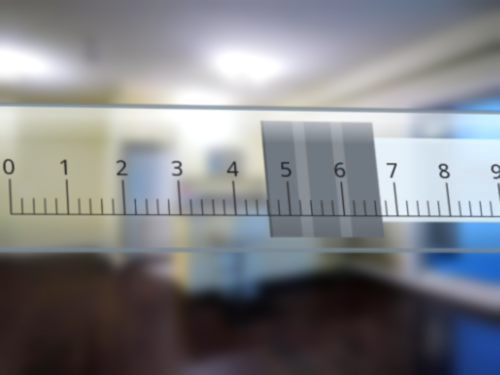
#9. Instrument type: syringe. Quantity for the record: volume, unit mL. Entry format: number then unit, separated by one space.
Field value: 4.6 mL
